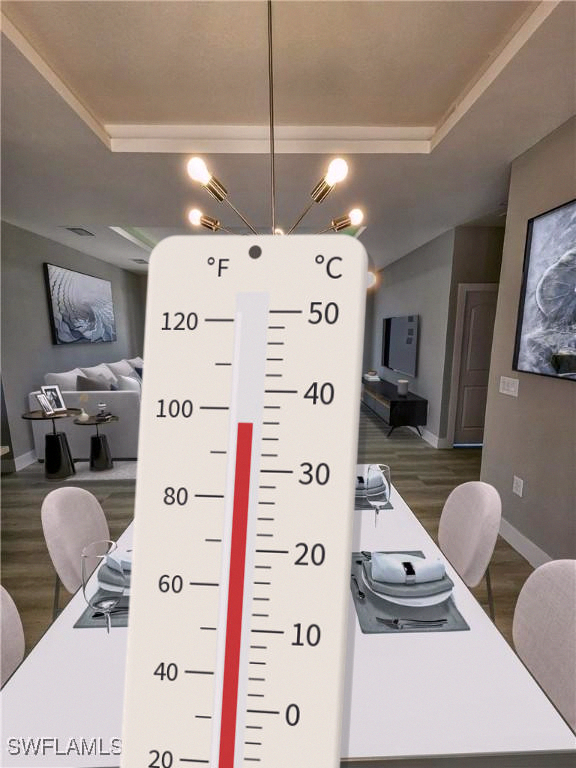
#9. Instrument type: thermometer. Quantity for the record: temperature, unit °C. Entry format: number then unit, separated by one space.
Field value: 36 °C
